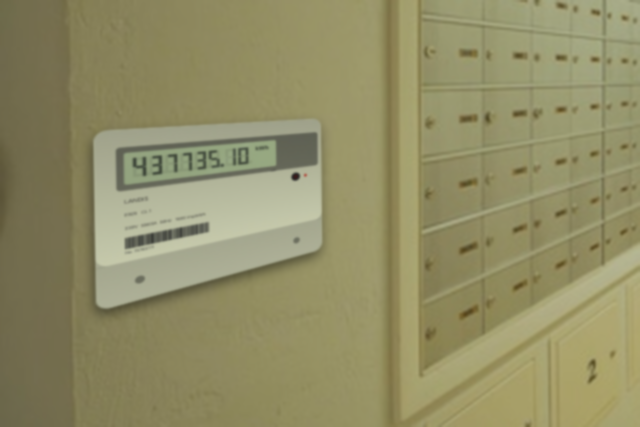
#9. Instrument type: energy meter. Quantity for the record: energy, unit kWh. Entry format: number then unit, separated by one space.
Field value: 437735.10 kWh
